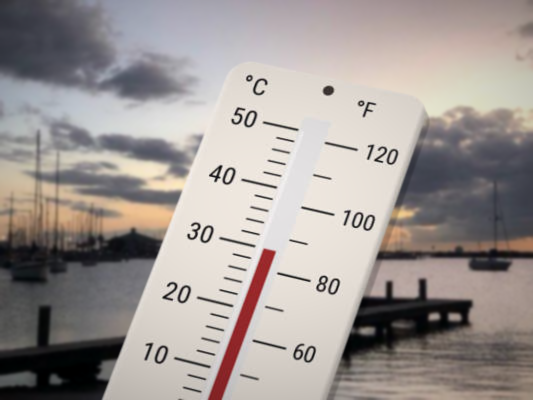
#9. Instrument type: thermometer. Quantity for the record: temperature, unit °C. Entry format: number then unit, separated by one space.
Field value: 30 °C
